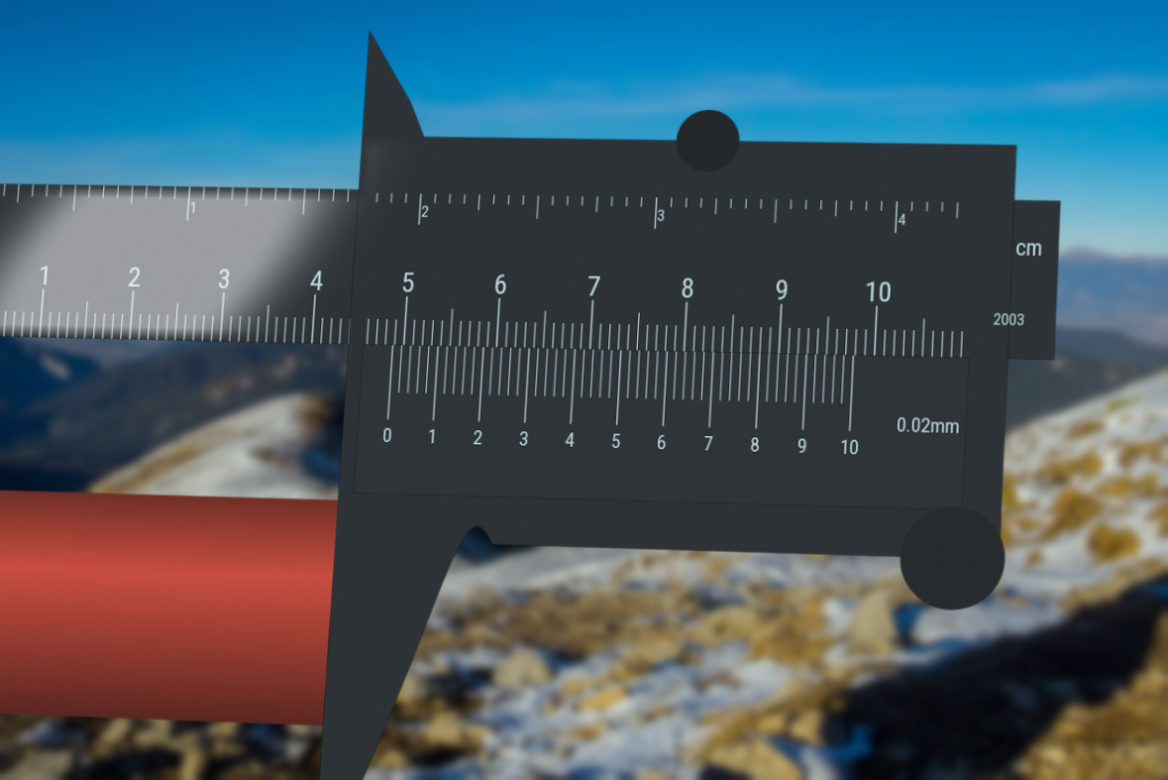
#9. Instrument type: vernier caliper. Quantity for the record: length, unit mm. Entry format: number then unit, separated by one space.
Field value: 48.8 mm
